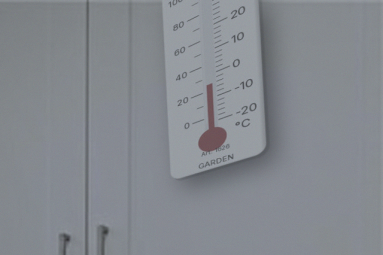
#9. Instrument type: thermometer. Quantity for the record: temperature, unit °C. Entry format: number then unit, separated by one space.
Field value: -4 °C
